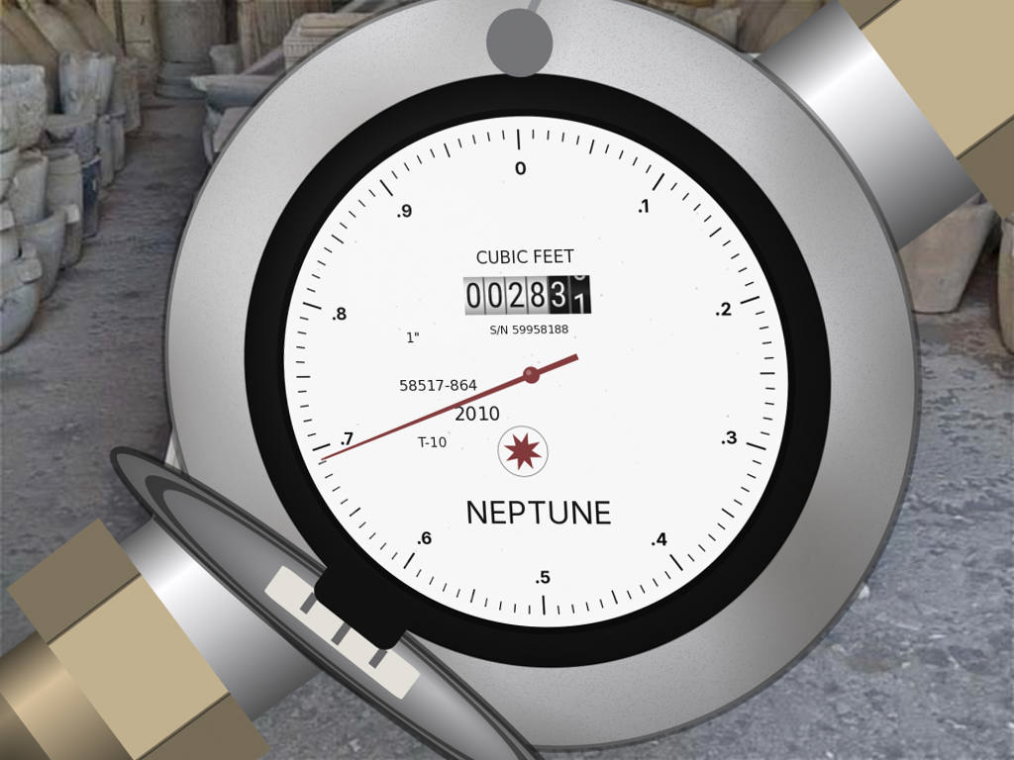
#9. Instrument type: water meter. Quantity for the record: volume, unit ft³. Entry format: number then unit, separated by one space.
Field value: 2830.69 ft³
